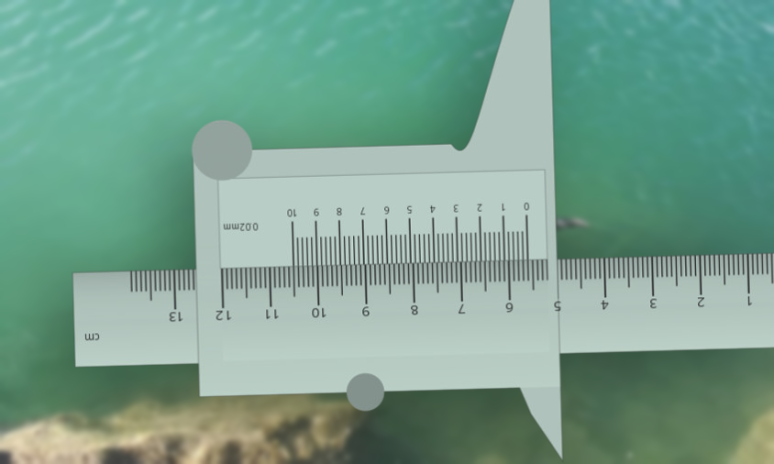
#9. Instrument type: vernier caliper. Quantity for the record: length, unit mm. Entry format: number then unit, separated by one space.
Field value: 56.0 mm
